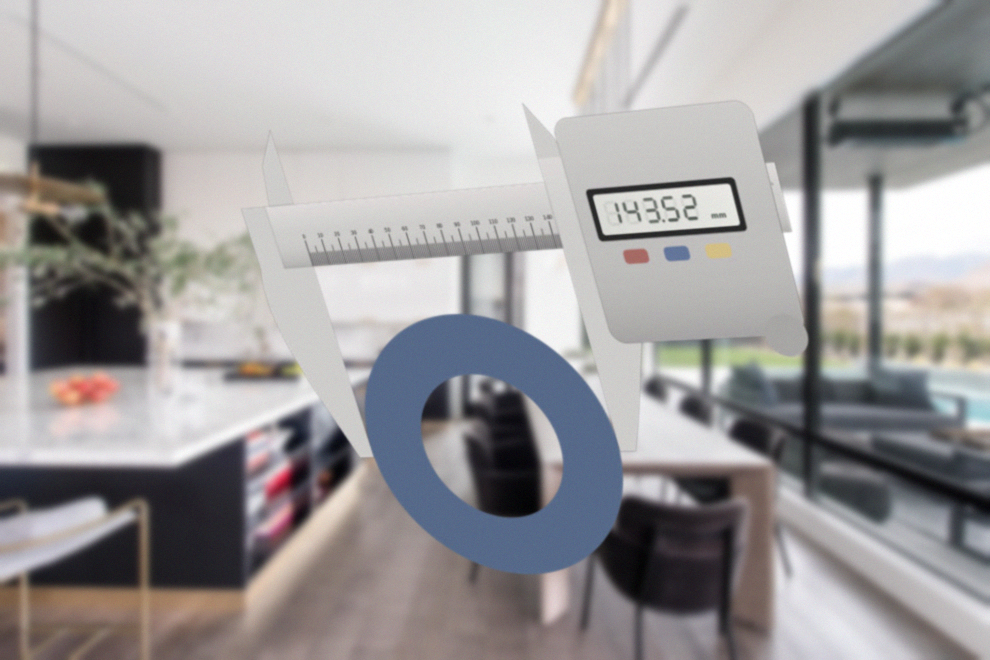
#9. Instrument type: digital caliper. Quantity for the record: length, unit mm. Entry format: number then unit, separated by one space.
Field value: 143.52 mm
